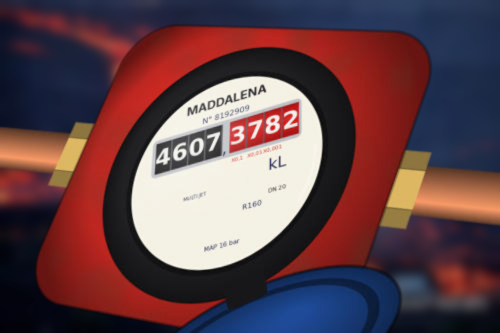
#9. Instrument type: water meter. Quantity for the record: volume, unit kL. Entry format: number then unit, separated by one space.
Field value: 4607.3782 kL
